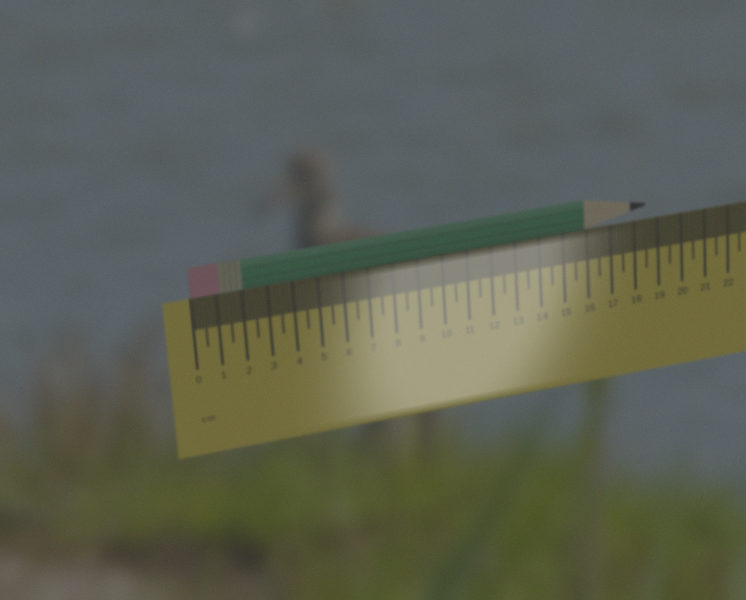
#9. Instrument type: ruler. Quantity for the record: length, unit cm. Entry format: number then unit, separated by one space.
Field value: 18.5 cm
